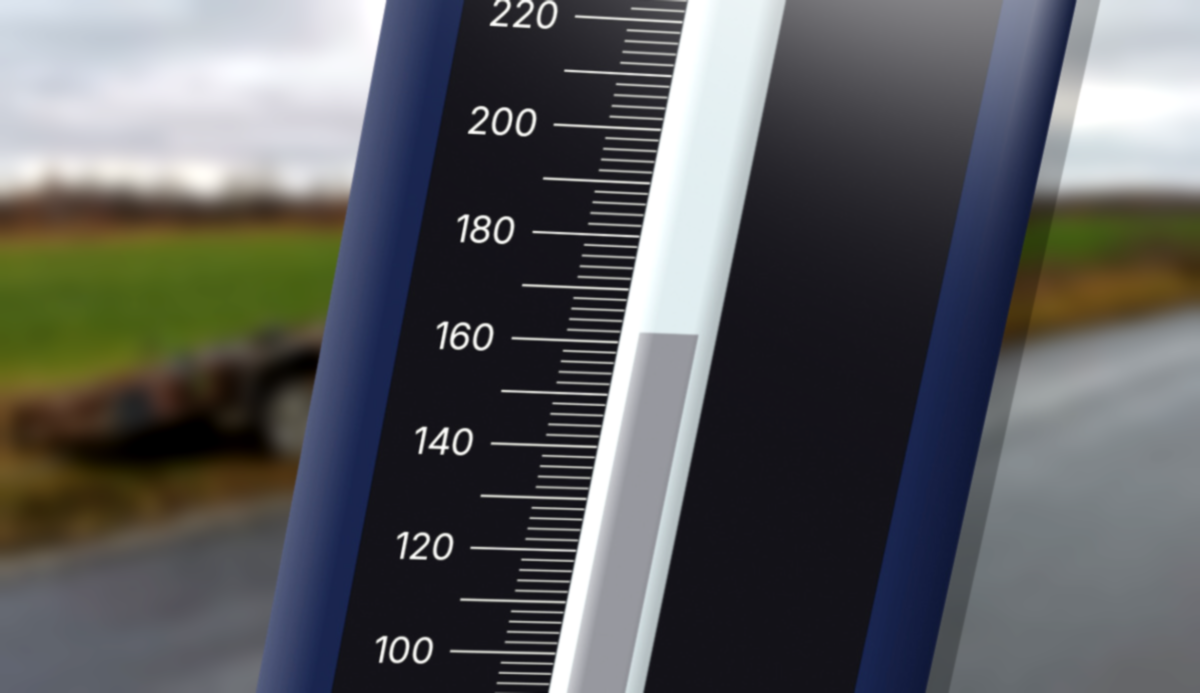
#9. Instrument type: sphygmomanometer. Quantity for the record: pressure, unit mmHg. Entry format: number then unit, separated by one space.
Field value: 162 mmHg
